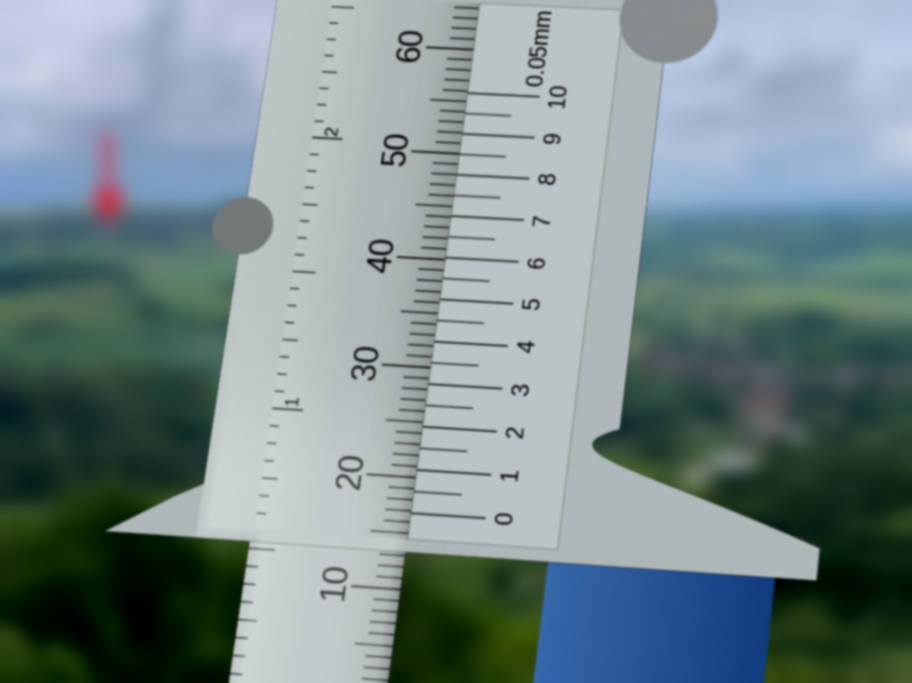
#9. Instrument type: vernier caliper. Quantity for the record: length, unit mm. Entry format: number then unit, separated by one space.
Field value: 16.8 mm
